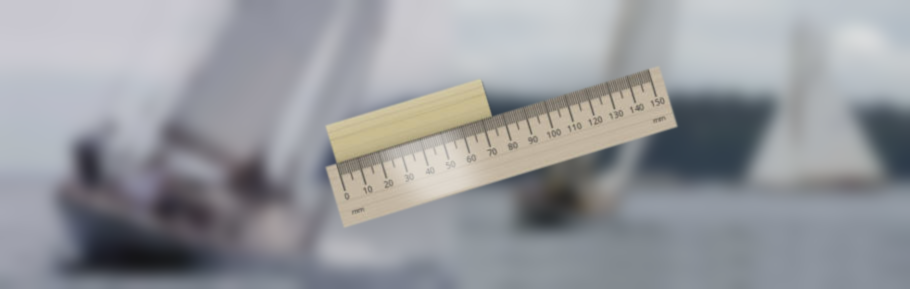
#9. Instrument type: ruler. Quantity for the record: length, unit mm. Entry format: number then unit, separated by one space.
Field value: 75 mm
